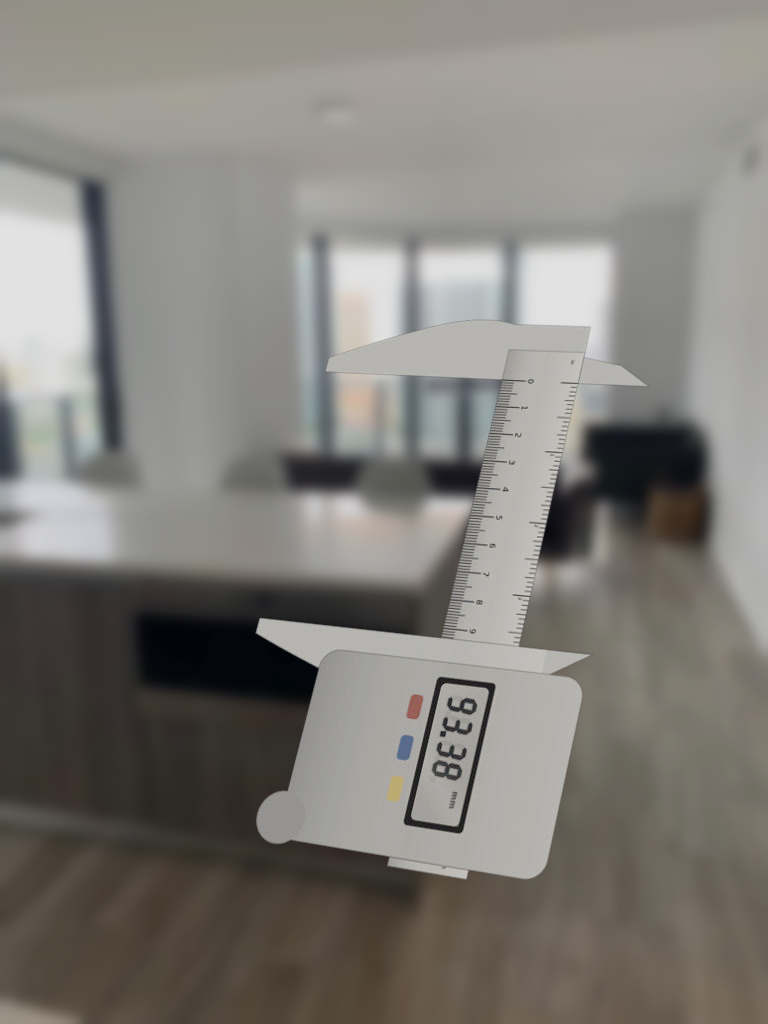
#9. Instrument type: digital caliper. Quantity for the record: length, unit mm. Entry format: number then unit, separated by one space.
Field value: 93.38 mm
